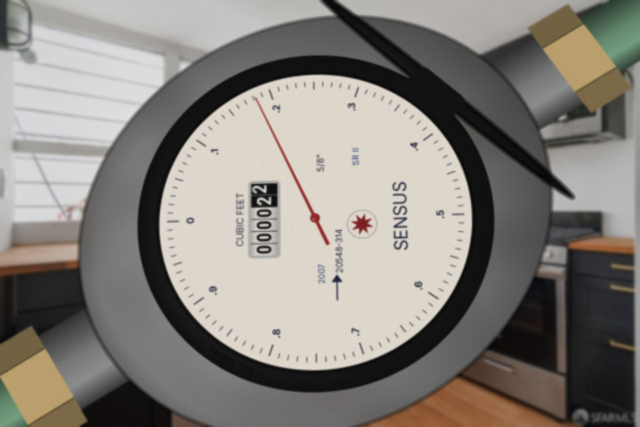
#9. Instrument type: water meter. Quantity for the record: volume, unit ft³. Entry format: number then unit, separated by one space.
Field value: 22.18 ft³
